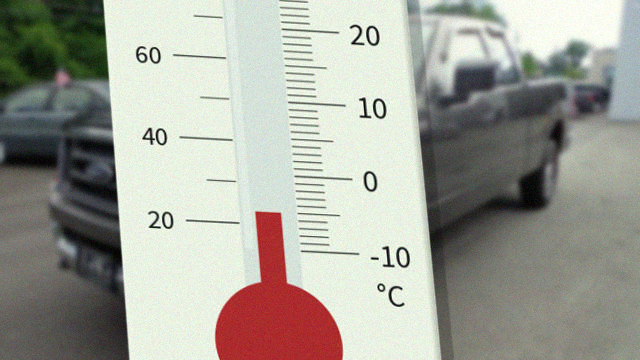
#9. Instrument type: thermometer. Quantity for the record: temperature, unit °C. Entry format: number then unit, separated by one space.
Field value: -5 °C
